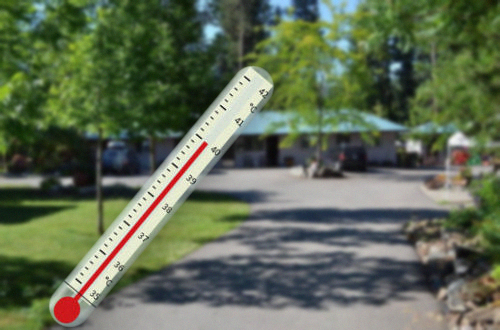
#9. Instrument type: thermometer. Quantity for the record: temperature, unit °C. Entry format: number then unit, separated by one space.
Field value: 40 °C
